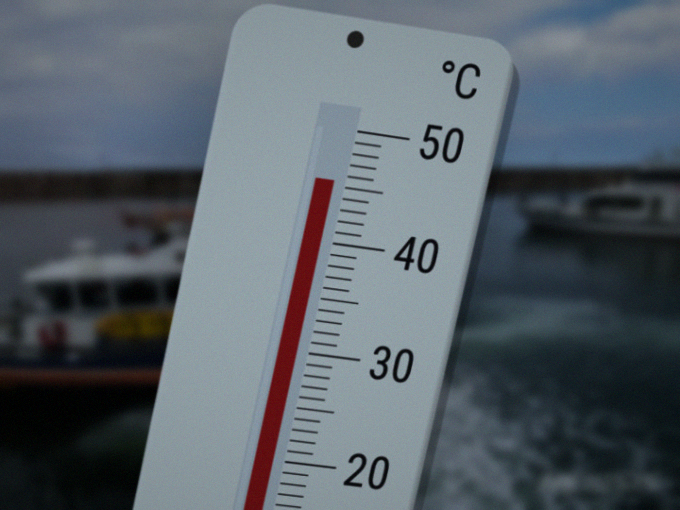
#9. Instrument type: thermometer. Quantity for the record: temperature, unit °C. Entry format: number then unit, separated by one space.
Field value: 45.5 °C
